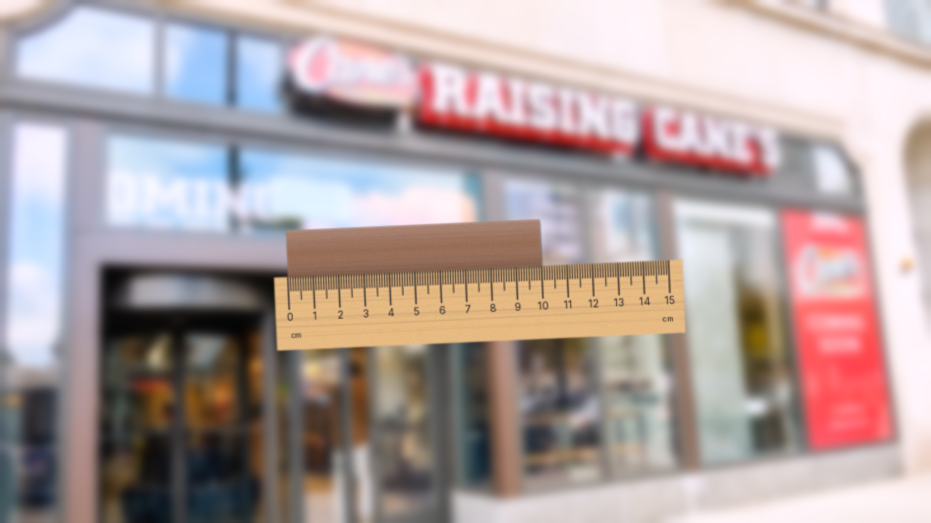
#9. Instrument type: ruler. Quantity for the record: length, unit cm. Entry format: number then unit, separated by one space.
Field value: 10 cm
